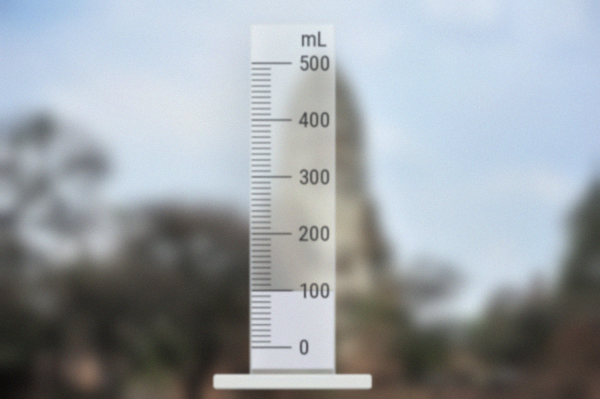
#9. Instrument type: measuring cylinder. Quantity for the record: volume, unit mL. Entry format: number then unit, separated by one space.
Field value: 100 mL
